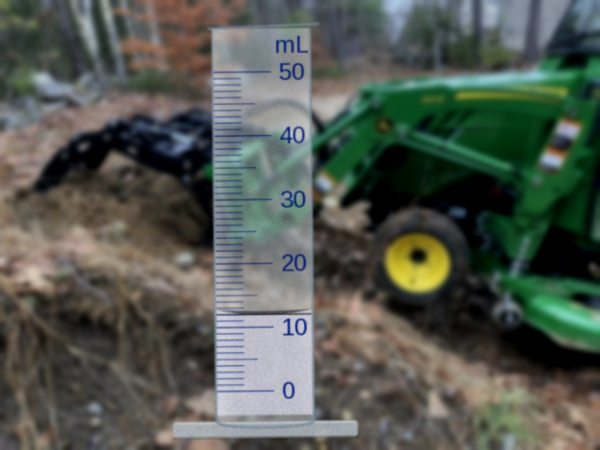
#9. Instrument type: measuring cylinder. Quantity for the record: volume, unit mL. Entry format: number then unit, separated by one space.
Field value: 12 mL
